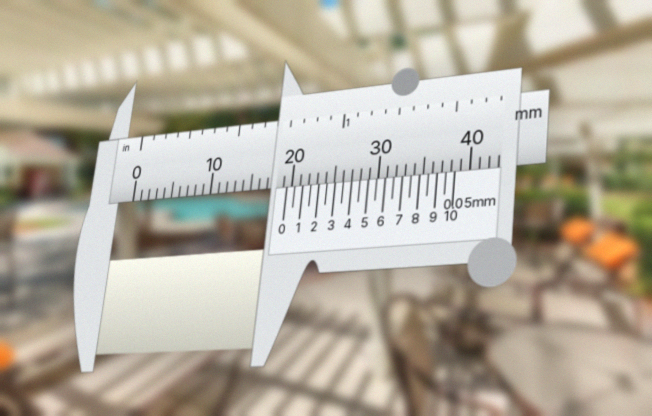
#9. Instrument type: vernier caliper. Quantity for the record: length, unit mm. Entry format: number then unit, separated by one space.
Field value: 19.4 mm
